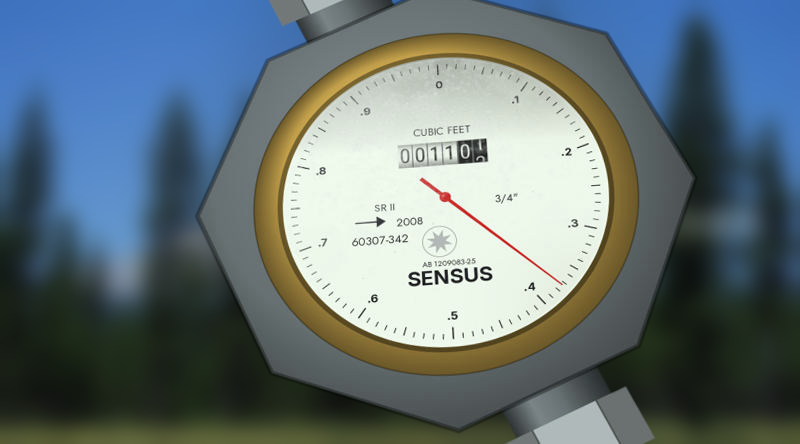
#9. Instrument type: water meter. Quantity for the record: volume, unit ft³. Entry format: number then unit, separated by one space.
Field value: 1101.37 ft³
